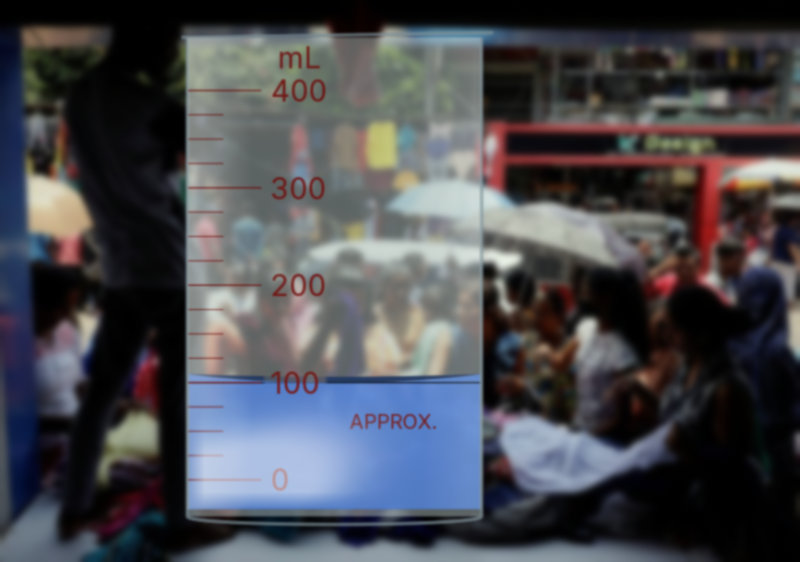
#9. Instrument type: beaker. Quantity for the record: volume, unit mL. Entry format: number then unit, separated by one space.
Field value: 100 mL
